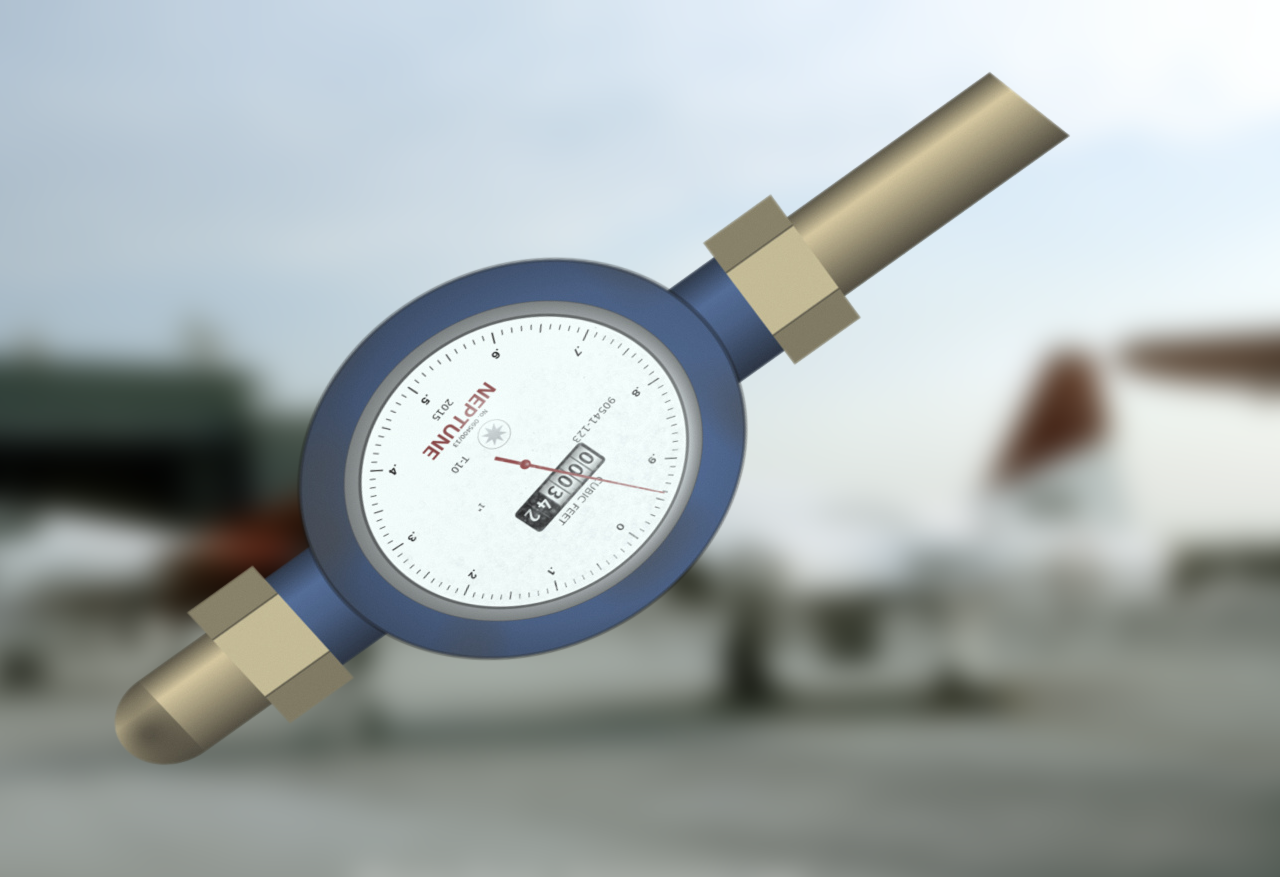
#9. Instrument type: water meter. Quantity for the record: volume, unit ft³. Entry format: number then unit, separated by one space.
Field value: 341.94 ft³
